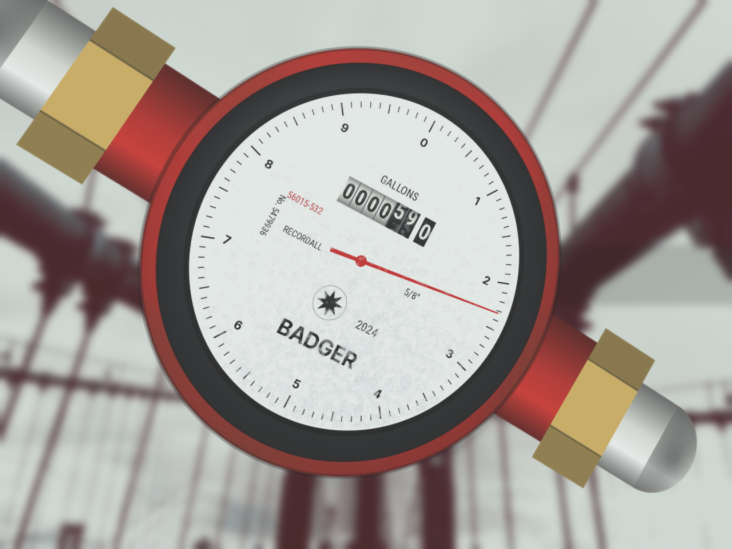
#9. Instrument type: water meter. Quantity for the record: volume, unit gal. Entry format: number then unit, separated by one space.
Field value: 592.3 gal
